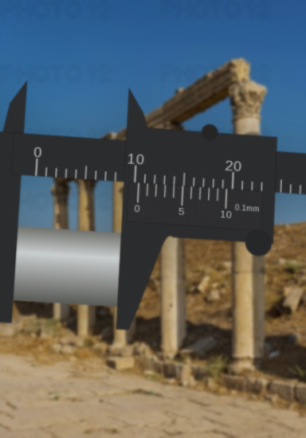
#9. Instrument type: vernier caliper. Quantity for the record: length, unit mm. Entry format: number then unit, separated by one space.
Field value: 10.4 mm
